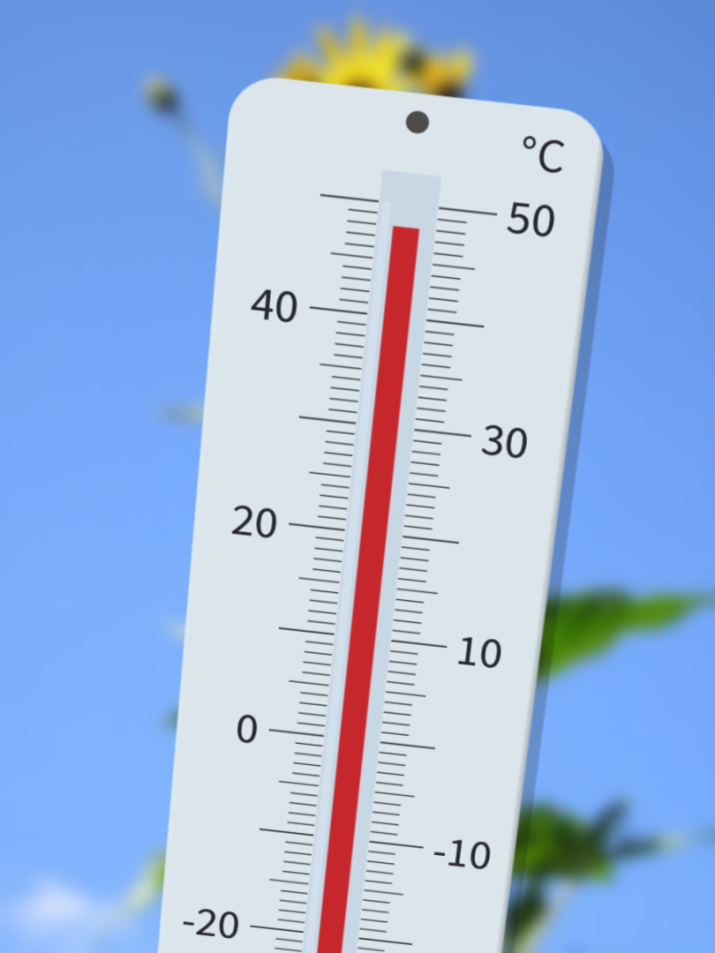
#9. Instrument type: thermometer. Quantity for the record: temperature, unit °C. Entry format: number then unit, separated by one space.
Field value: 48 °C
